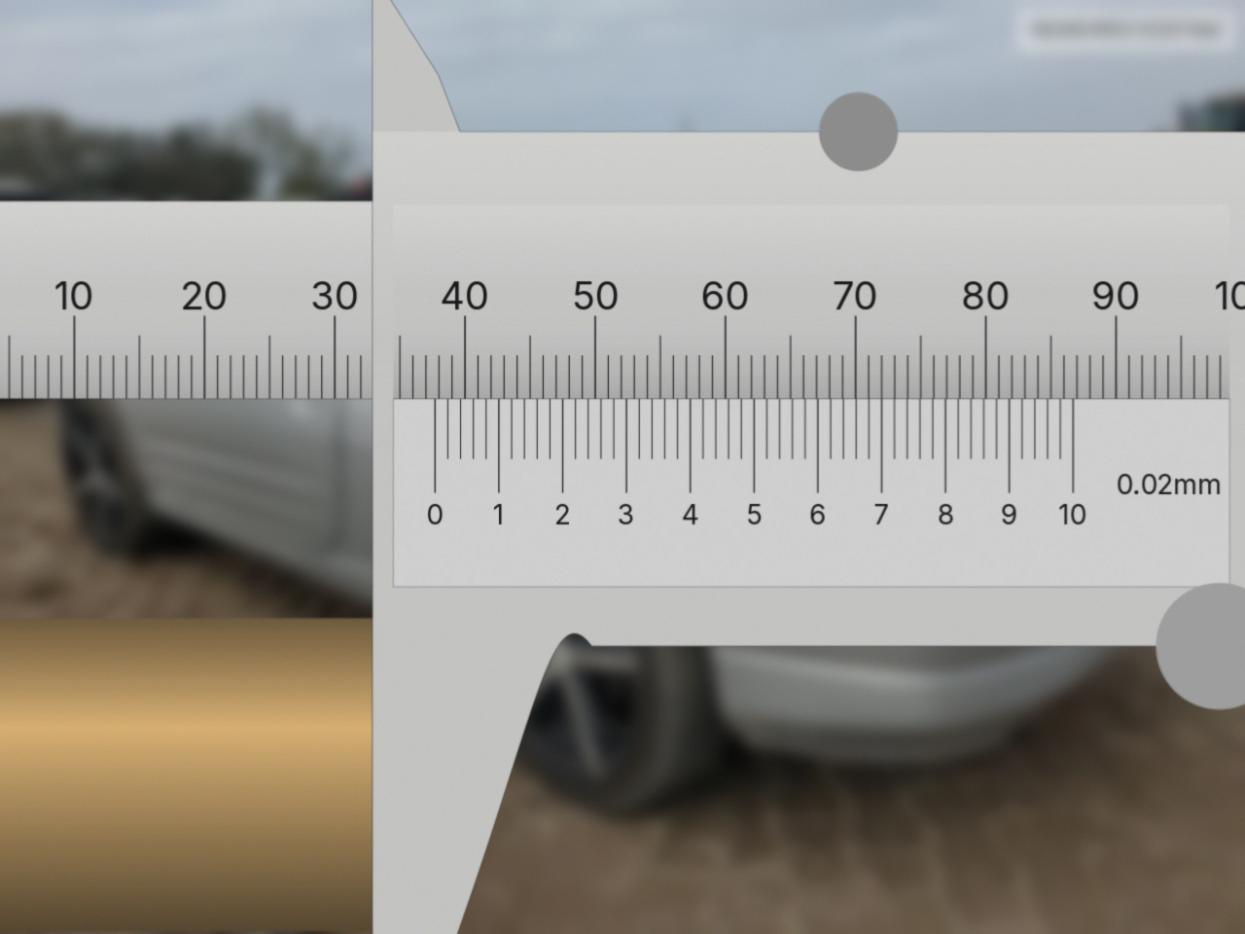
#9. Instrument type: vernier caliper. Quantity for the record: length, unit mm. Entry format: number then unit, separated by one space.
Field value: 37.7 mm
